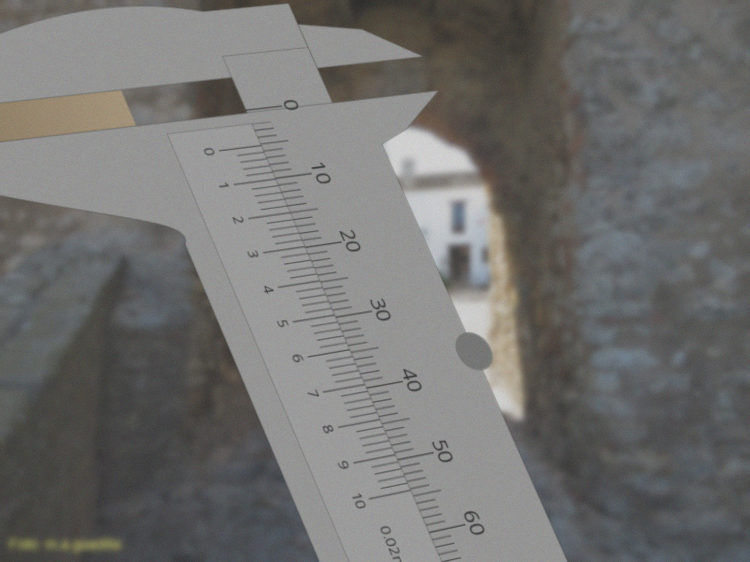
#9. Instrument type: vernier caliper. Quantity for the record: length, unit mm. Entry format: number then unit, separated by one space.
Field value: 5.2 mm
